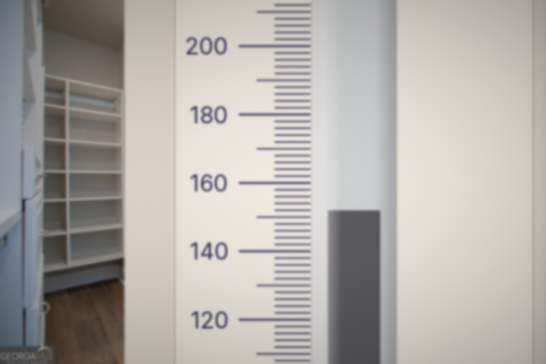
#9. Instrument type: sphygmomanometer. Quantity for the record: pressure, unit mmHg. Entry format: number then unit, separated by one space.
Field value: 152 mmHg
